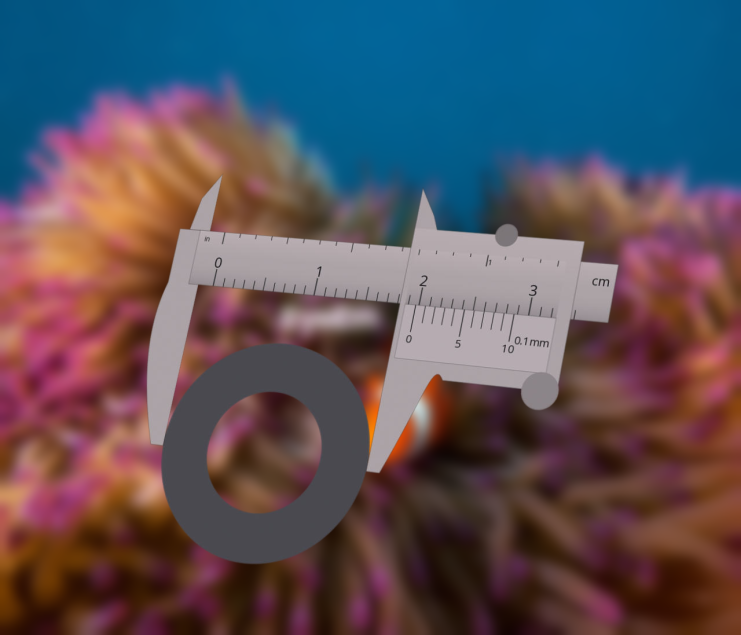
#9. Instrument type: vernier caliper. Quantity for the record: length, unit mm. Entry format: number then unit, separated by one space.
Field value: 19.7 mm
